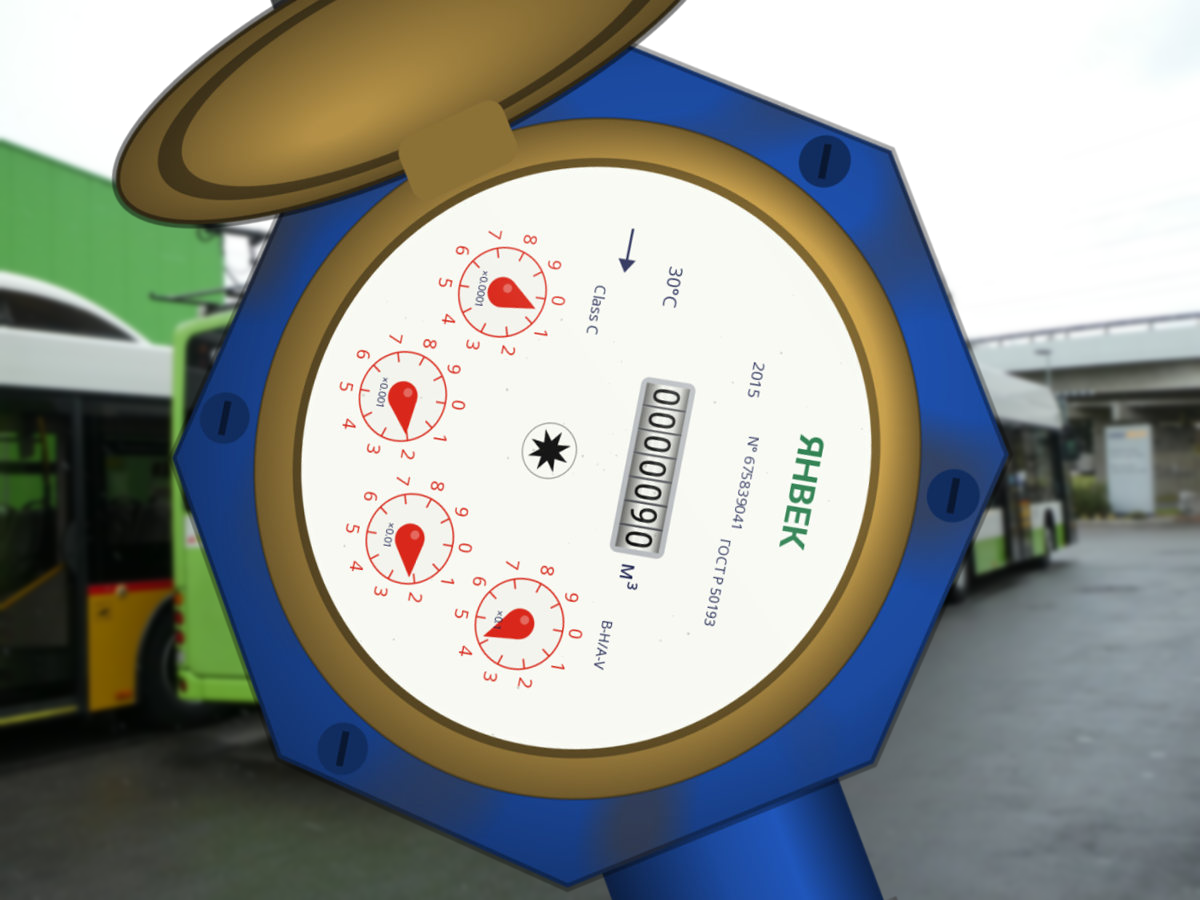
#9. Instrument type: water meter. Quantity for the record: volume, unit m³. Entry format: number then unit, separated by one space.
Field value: 90.4220 m³
